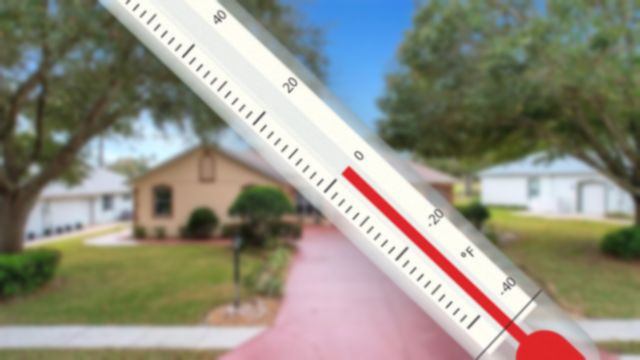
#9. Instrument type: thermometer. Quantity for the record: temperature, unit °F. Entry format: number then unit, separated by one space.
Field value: 0 °F
